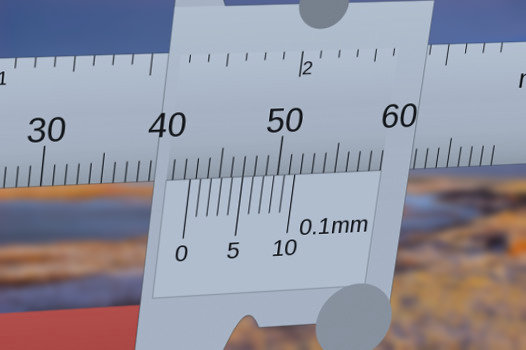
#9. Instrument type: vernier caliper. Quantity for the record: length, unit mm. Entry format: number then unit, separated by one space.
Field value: 42.5 mm
